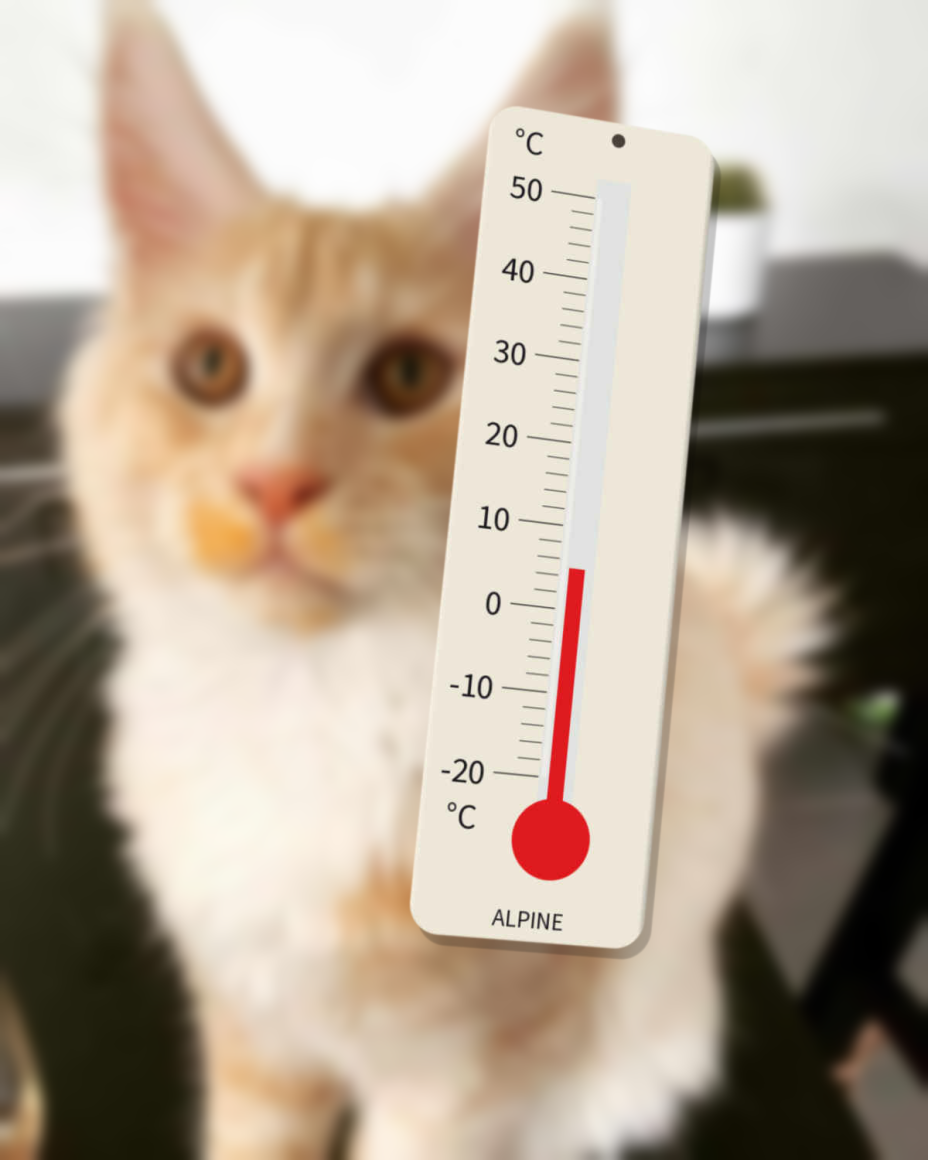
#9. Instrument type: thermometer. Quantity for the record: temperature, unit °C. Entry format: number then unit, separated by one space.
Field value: 5 °C
